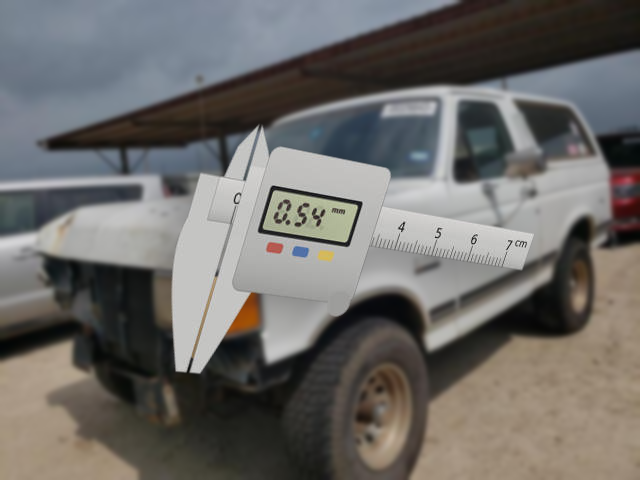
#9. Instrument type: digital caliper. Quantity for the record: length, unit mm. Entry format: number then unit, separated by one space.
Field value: 0.54 mm
